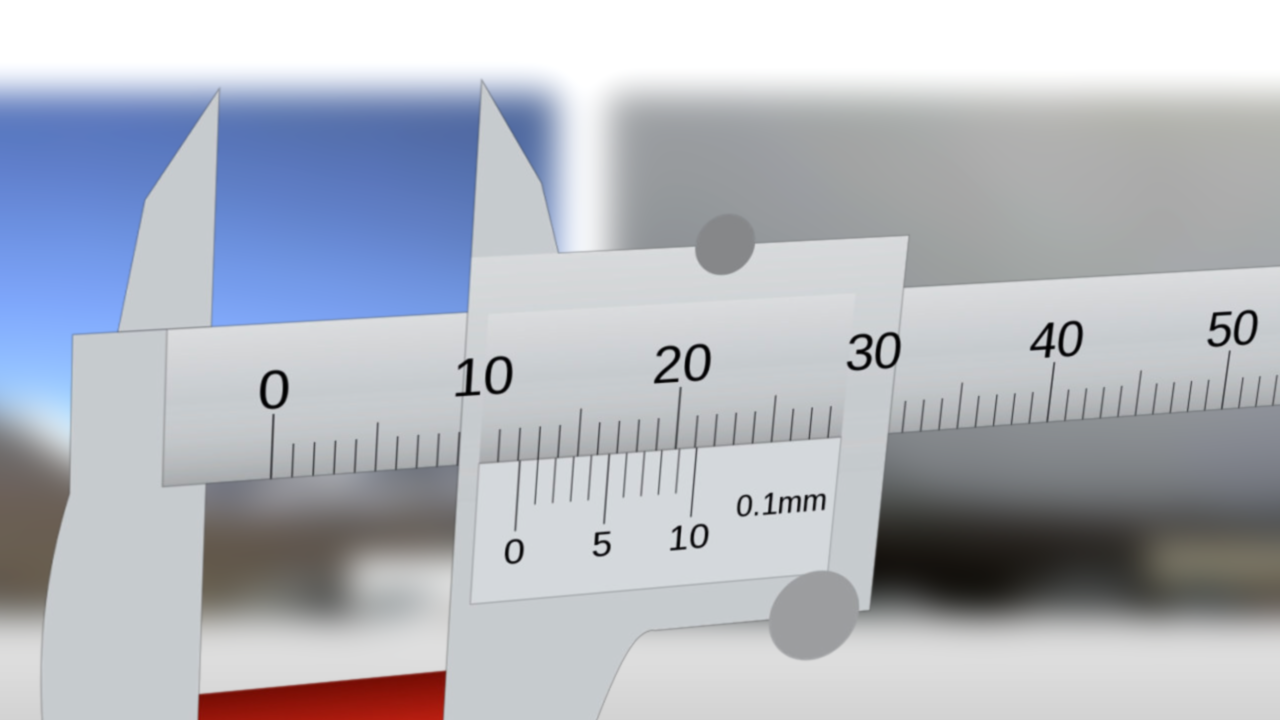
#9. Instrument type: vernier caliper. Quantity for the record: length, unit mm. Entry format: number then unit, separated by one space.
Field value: 12.1 mm
